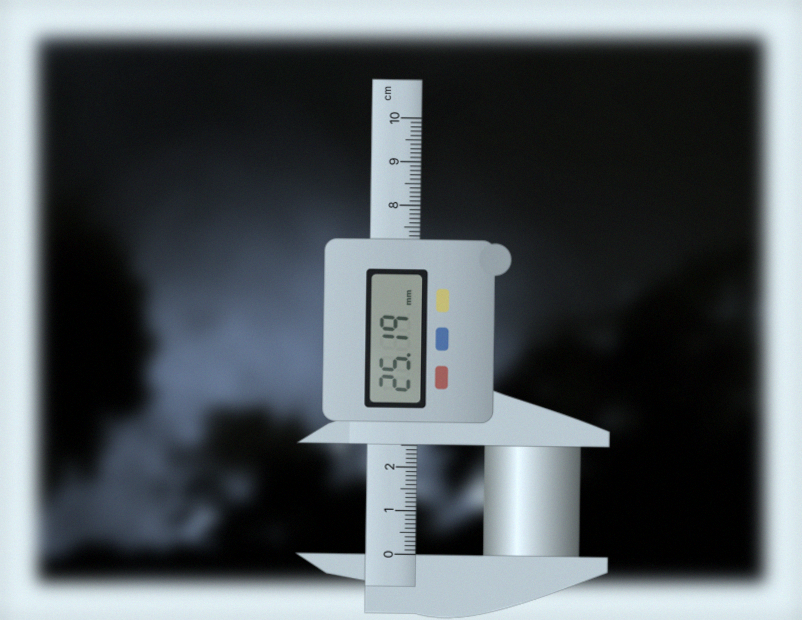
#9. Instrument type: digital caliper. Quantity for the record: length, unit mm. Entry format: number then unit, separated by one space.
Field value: 25.19 mm
